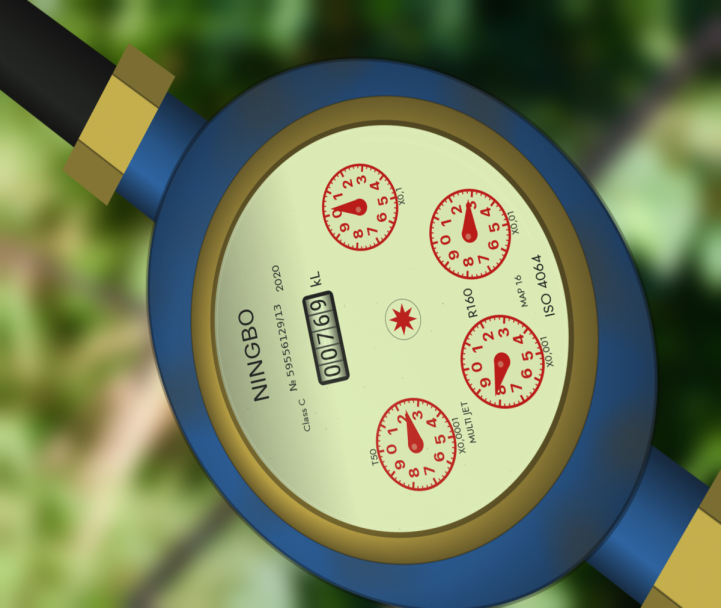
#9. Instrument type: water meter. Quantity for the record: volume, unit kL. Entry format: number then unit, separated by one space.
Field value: 769.0282 kL
